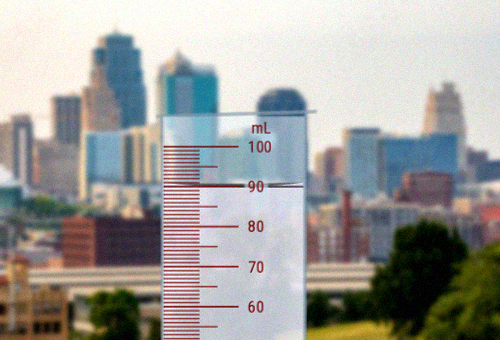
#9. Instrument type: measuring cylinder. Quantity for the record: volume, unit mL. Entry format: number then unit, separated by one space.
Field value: 90 mL
